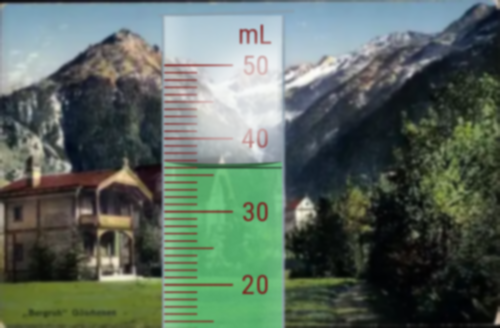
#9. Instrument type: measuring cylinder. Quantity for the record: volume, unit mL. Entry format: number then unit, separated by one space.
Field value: 36 mL
